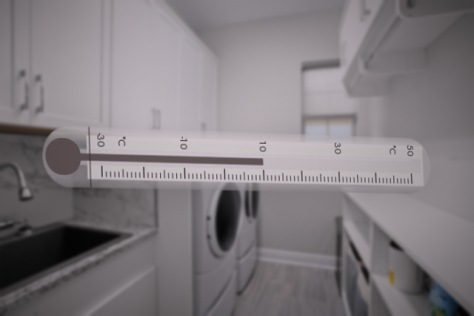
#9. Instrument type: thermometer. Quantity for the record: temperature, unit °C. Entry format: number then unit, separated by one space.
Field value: 10 °C
